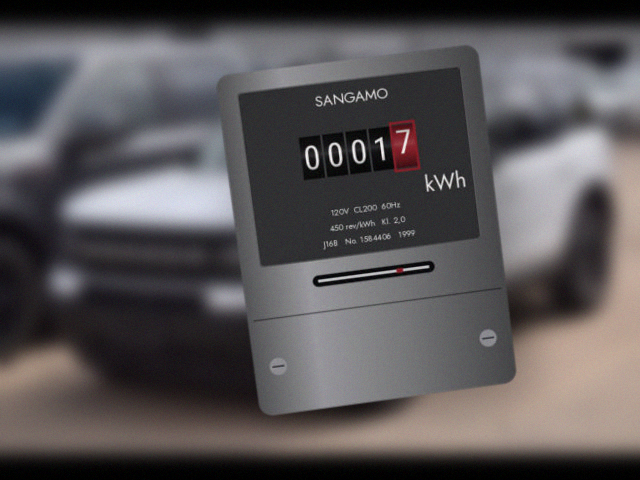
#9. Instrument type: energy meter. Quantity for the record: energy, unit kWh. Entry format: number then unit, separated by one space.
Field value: 1.7 kWh
